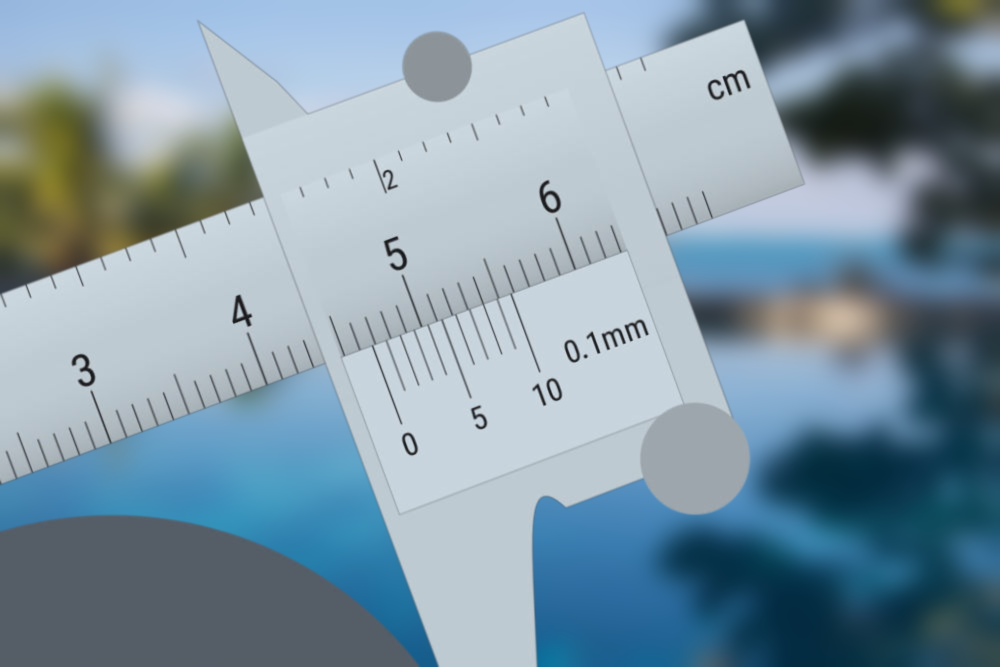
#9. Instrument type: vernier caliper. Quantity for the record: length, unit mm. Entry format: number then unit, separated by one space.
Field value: 46.8 mm
